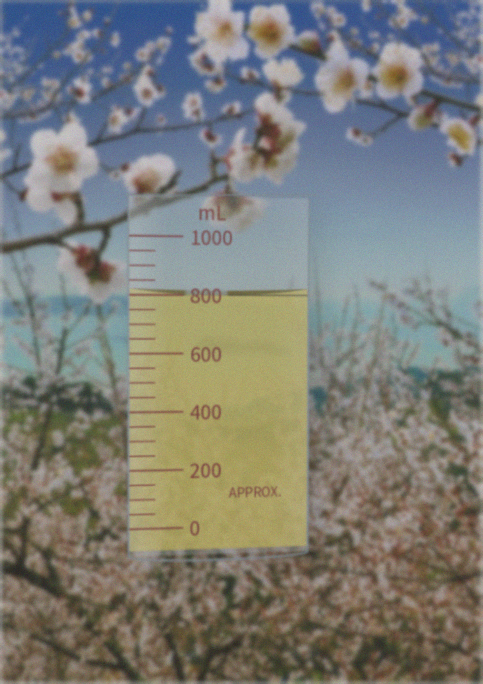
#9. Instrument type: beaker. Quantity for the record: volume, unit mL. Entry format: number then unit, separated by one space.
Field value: 800 mL
